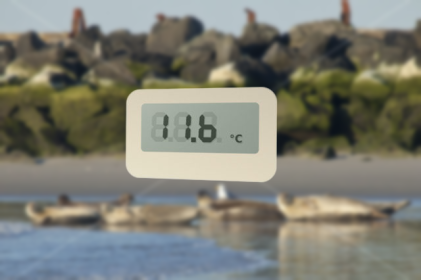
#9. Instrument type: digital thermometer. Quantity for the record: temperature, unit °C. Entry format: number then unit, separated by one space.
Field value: 11.6 °C
